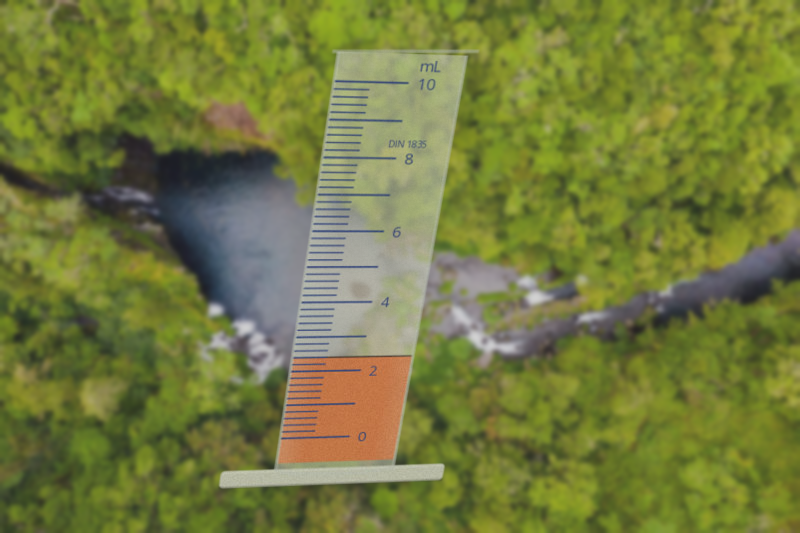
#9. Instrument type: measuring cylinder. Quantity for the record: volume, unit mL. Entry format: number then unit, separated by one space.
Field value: 2.4 mL
